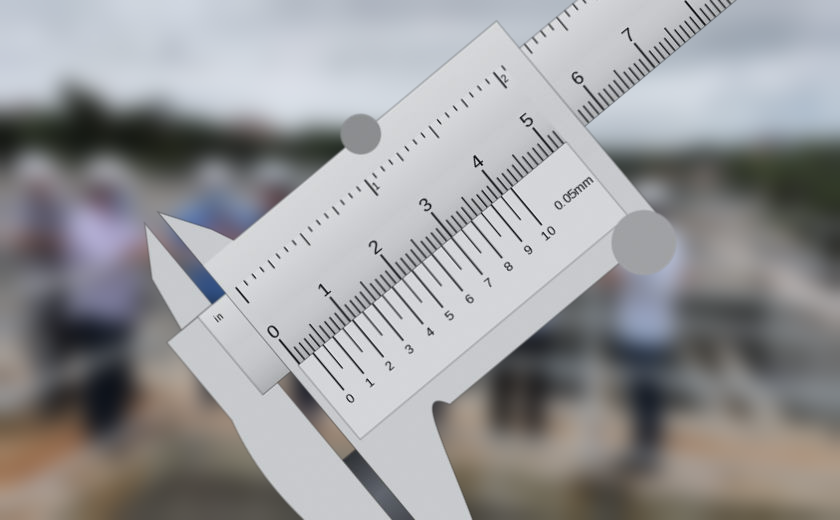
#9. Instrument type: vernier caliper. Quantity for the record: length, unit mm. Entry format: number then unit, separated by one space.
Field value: 2.6 mm
